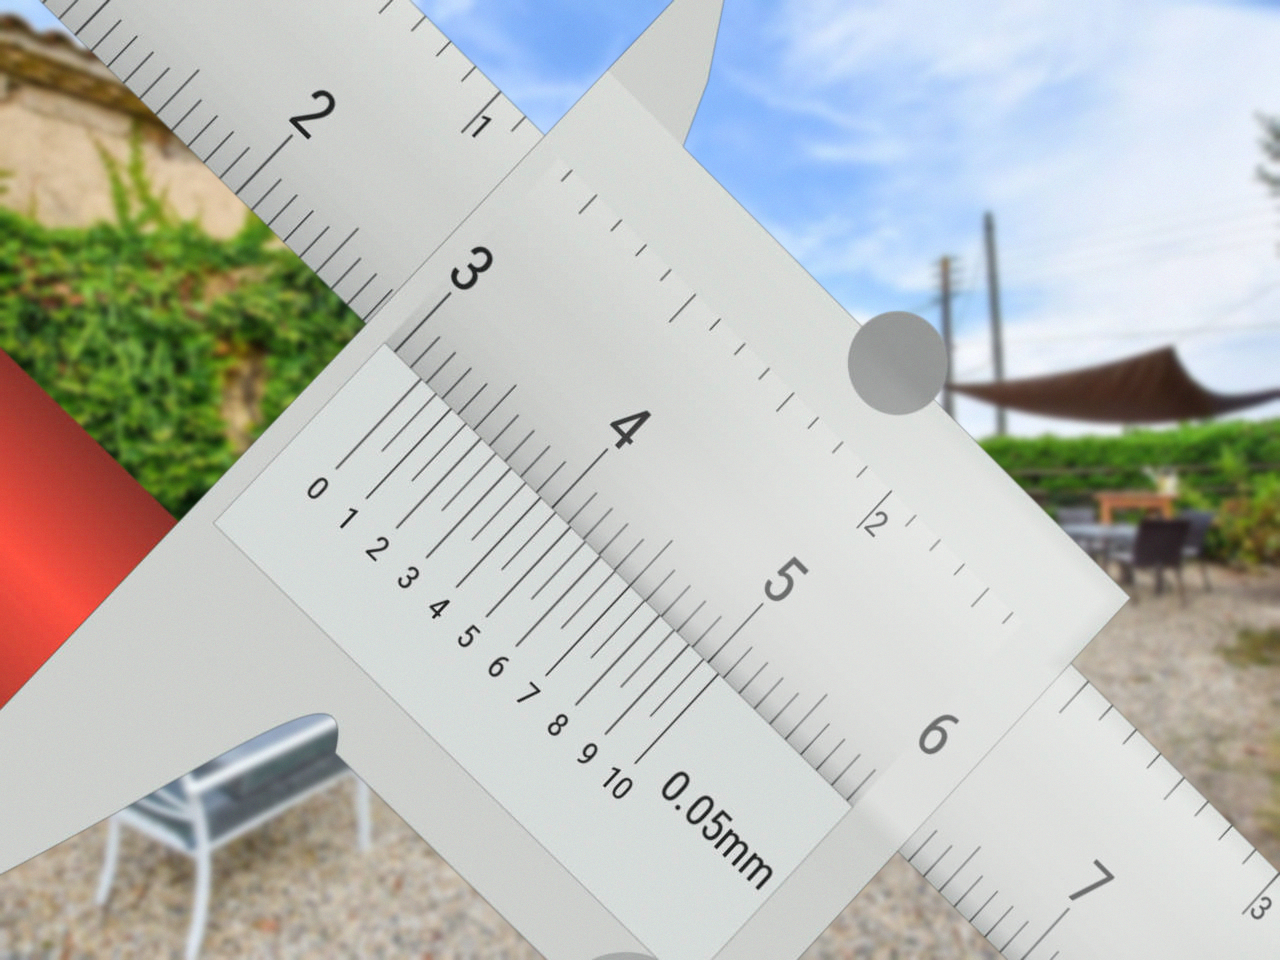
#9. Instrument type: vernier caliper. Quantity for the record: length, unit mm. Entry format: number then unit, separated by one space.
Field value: 31.7 mm
